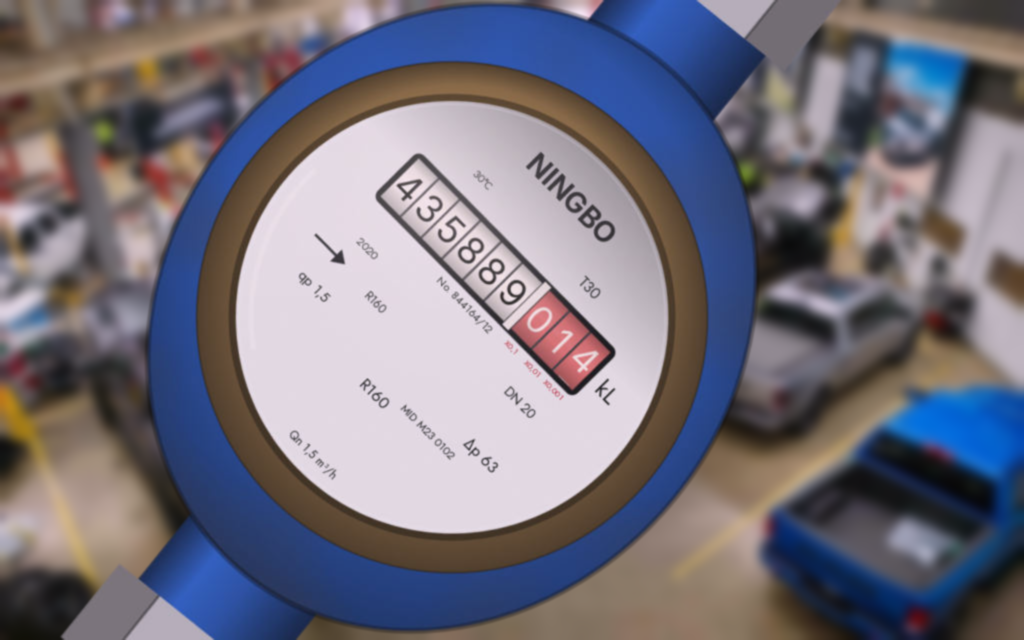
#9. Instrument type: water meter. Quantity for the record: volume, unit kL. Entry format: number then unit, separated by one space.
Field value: 435889.014 kL
